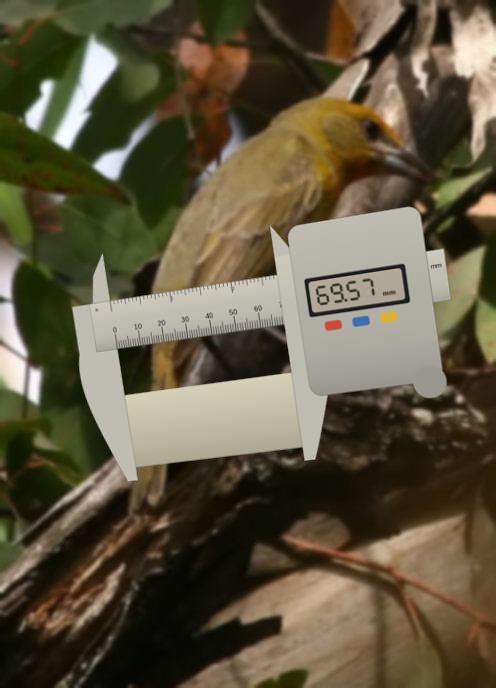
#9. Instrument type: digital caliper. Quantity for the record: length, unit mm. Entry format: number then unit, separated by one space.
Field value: 69.57 mm
